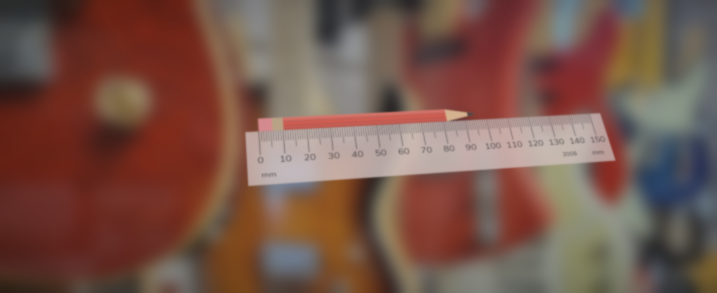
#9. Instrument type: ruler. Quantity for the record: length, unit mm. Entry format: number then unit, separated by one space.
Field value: 95 mm
